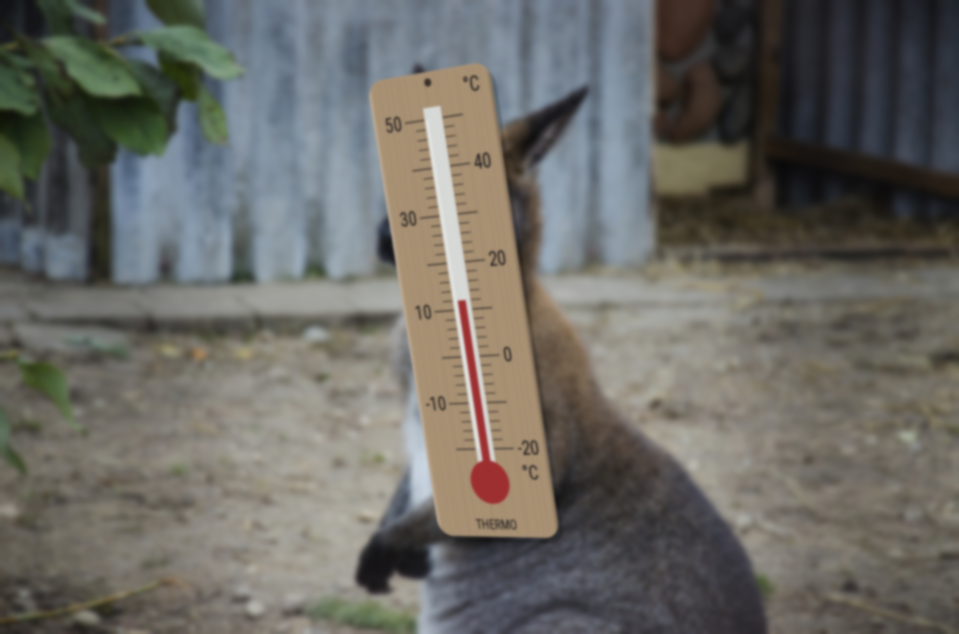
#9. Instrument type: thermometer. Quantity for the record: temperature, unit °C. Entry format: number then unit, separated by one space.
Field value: 12 °C
